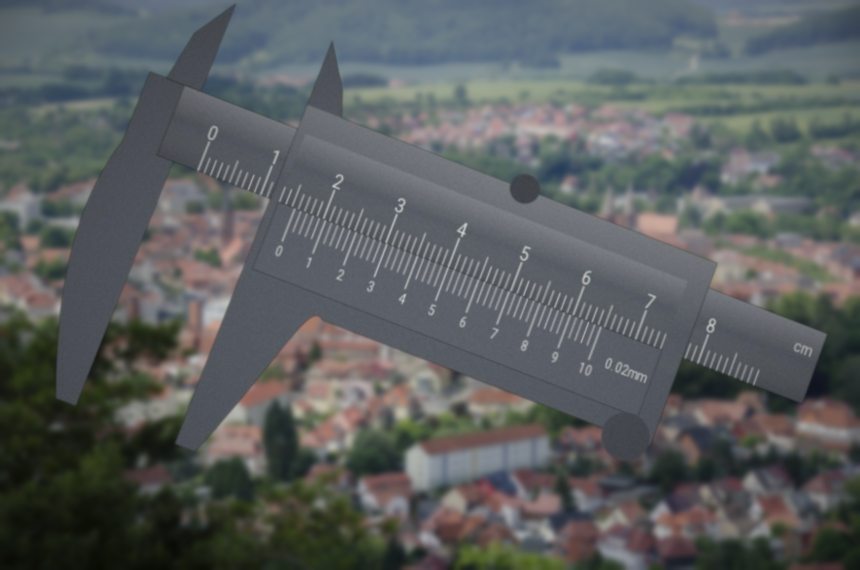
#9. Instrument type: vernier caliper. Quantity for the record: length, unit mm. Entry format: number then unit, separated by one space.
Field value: 15.5 mm
